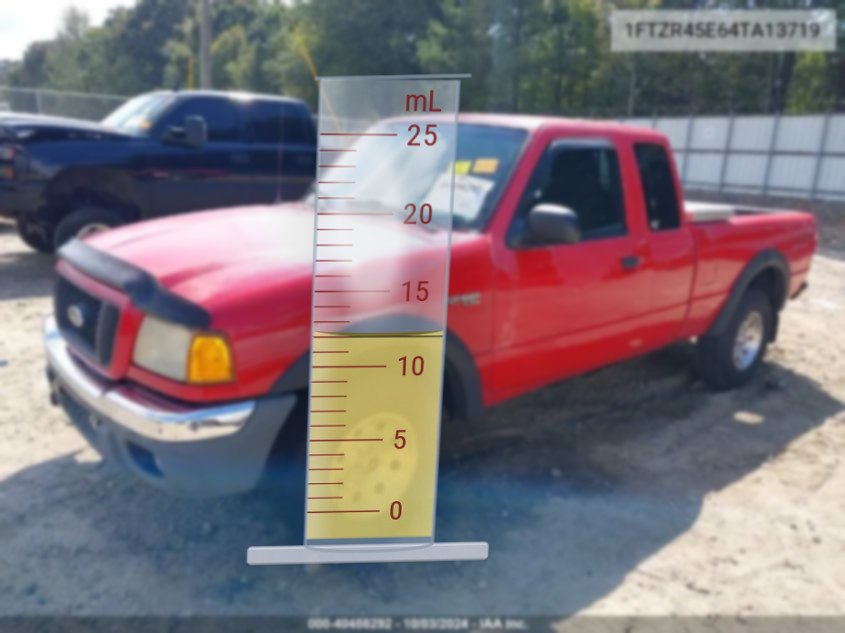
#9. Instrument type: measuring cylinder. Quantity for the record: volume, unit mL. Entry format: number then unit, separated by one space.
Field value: 12 mL
